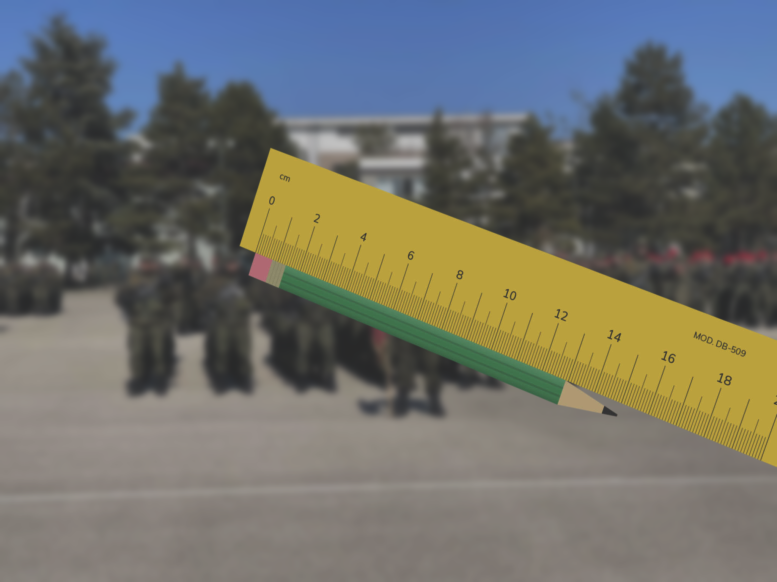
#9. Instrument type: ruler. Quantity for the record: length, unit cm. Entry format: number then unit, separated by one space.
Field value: 15 cm
